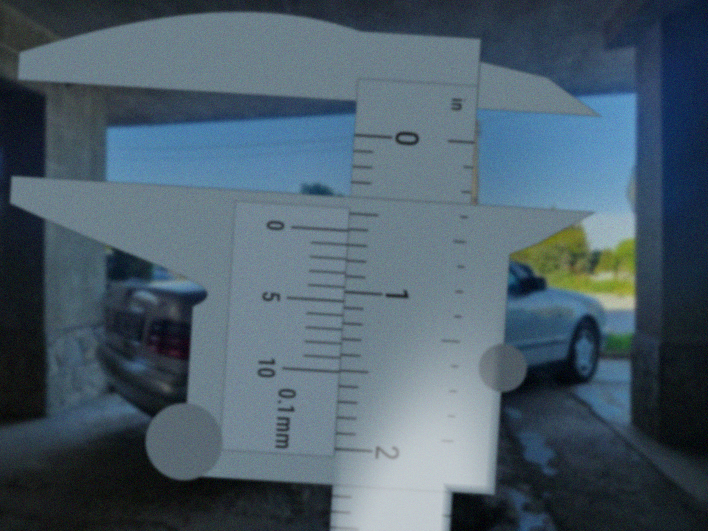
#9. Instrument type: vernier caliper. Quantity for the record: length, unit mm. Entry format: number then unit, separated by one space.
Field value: 6.1 mm
